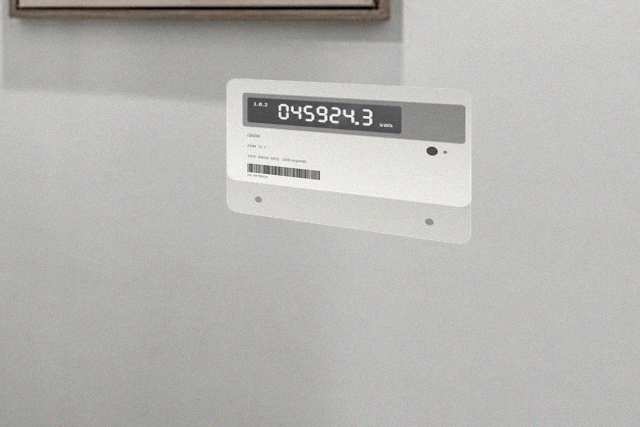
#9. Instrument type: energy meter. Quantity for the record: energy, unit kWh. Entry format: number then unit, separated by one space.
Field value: 45924.3 kWh
